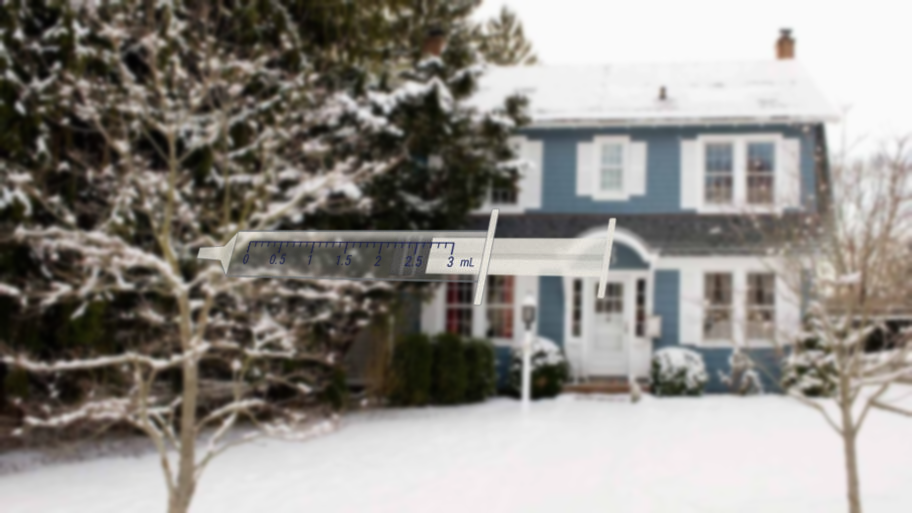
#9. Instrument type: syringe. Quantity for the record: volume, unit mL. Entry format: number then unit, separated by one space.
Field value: 2.2 mL
